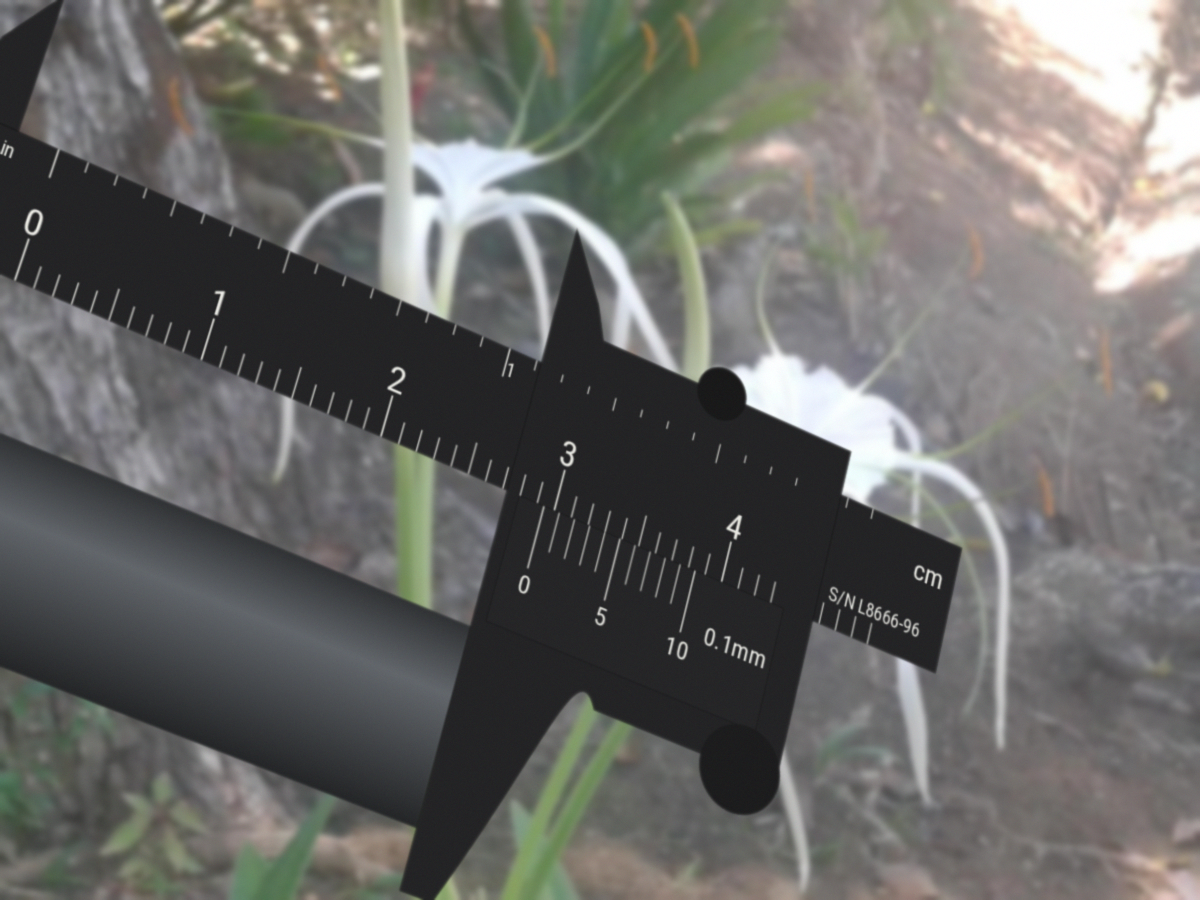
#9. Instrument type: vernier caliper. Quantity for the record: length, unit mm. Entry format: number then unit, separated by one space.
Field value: 29.4 mm
